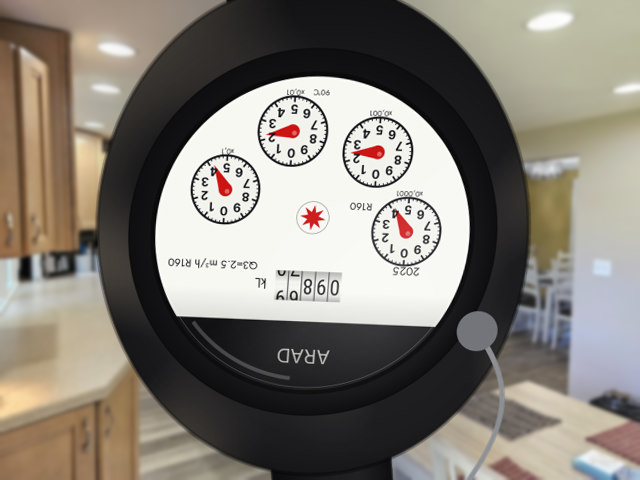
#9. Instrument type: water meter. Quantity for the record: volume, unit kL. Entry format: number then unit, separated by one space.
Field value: 9869.4224 kL
